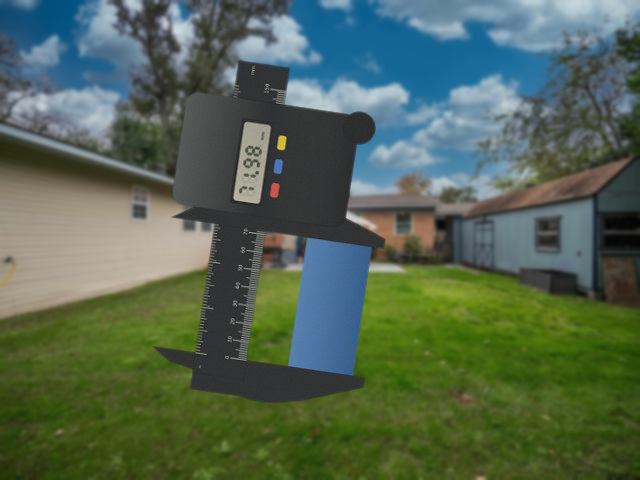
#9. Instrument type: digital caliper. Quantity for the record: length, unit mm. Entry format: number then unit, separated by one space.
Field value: 71.98 mm
